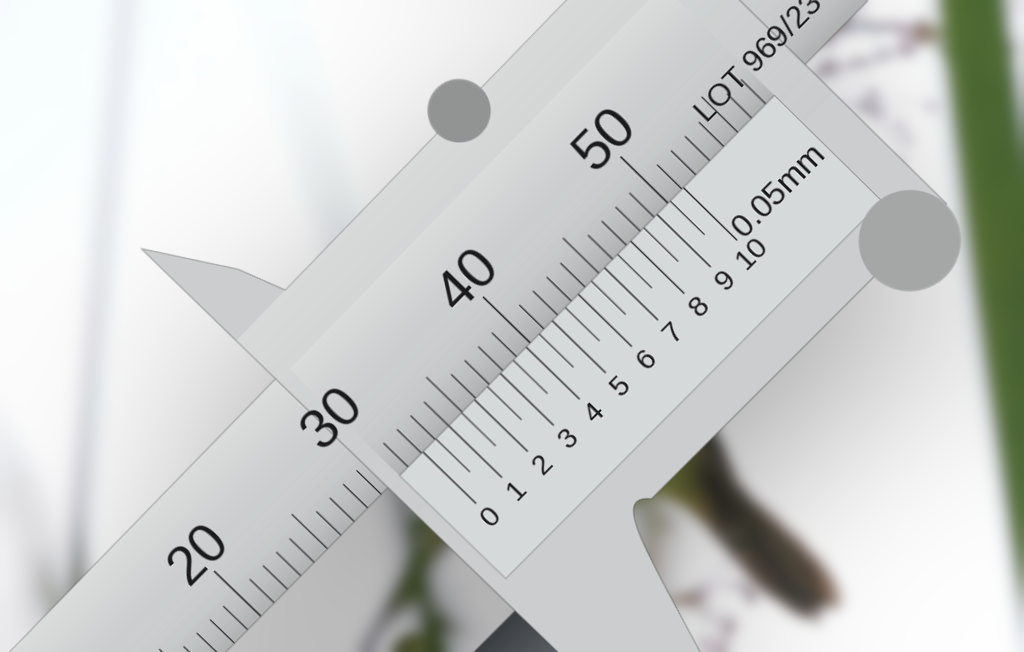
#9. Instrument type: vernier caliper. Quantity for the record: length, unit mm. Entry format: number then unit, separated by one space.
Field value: 32.1 mm
